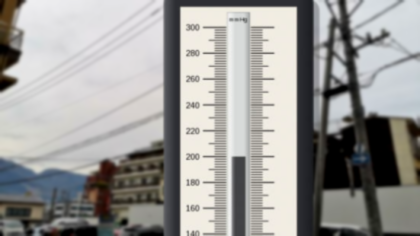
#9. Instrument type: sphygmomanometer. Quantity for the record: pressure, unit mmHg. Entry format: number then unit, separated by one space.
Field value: 200 mmHg
